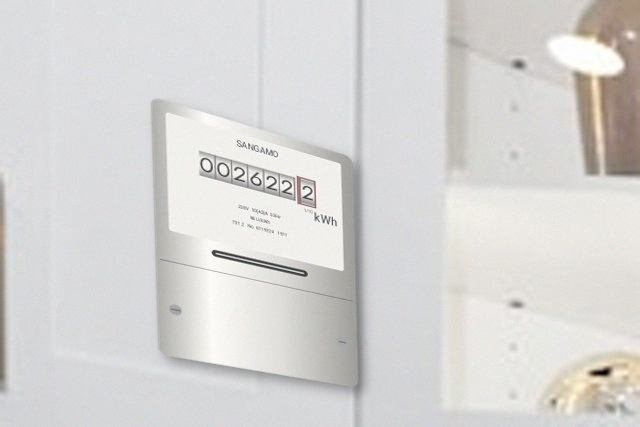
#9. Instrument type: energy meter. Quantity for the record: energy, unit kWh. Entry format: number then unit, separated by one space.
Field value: 2622.2 kWh
